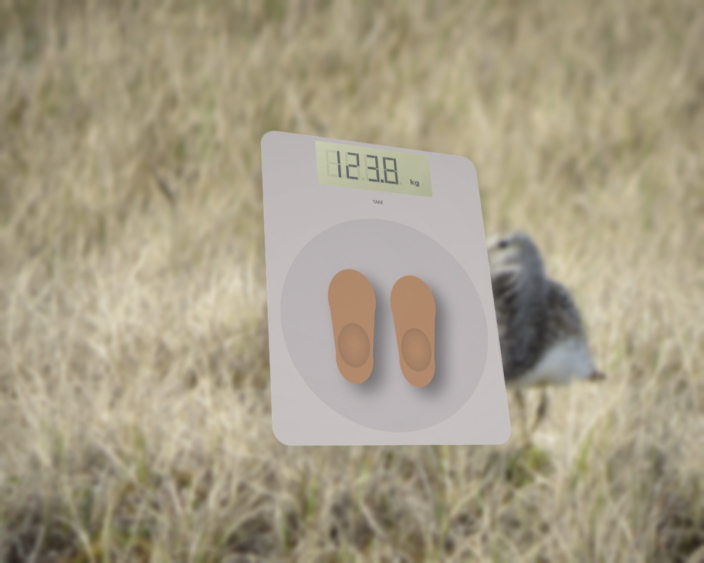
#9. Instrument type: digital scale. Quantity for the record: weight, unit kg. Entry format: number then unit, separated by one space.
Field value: 123.8 kg
